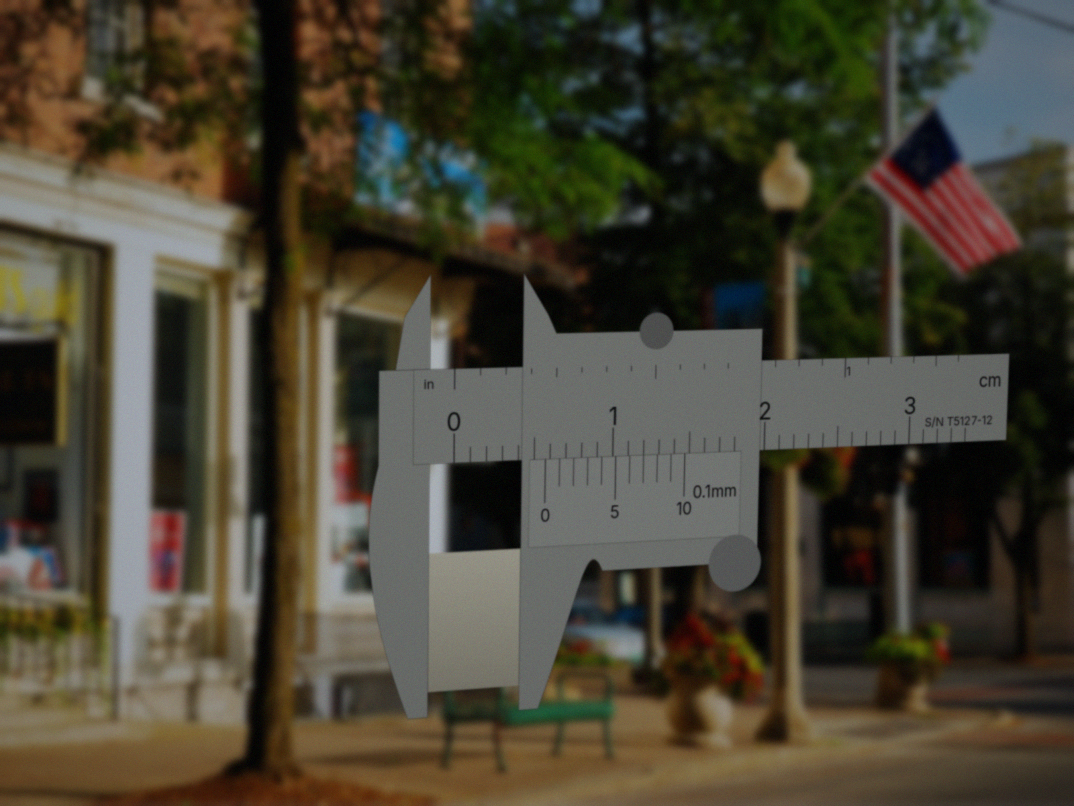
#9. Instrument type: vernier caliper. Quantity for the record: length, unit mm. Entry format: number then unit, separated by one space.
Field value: 5.7 mm
